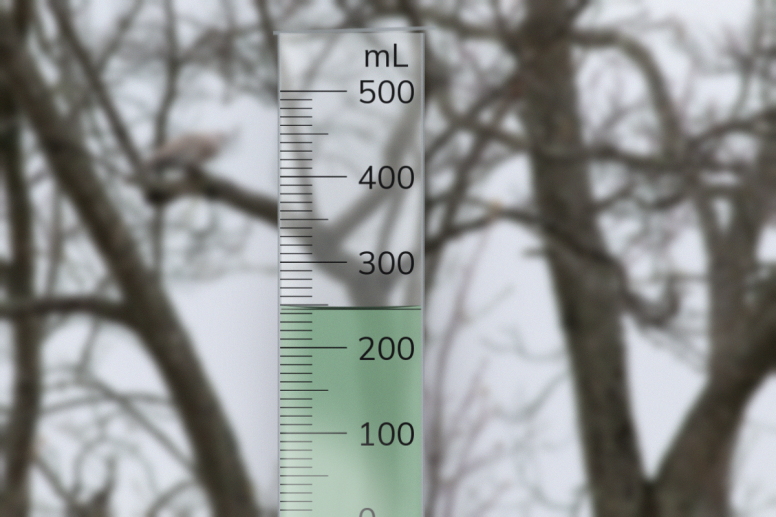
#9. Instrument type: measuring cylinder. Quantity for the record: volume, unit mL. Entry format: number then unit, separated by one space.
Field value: 245 mL
